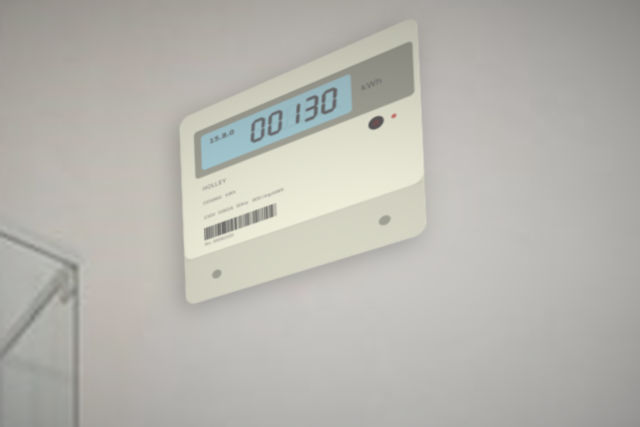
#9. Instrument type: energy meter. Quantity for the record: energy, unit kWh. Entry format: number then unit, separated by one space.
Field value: 130 kWh
